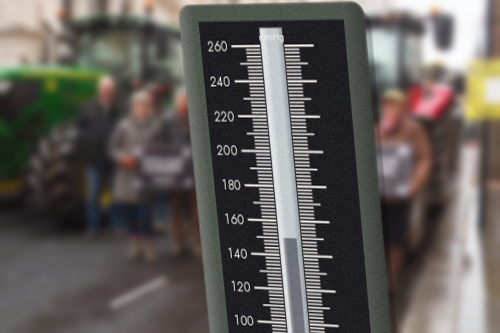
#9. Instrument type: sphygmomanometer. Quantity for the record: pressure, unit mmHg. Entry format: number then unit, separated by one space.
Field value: 150 mmHg
